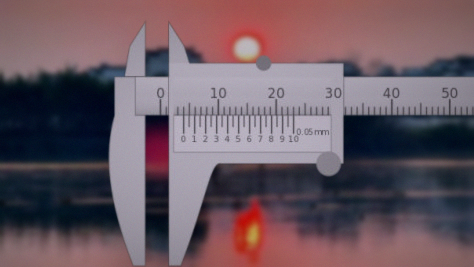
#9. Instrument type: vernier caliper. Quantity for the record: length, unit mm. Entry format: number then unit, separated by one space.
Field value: 4.0 mm
